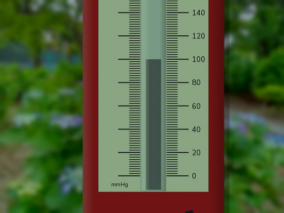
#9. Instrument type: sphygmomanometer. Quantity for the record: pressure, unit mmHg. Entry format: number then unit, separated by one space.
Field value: 100 mmHg
